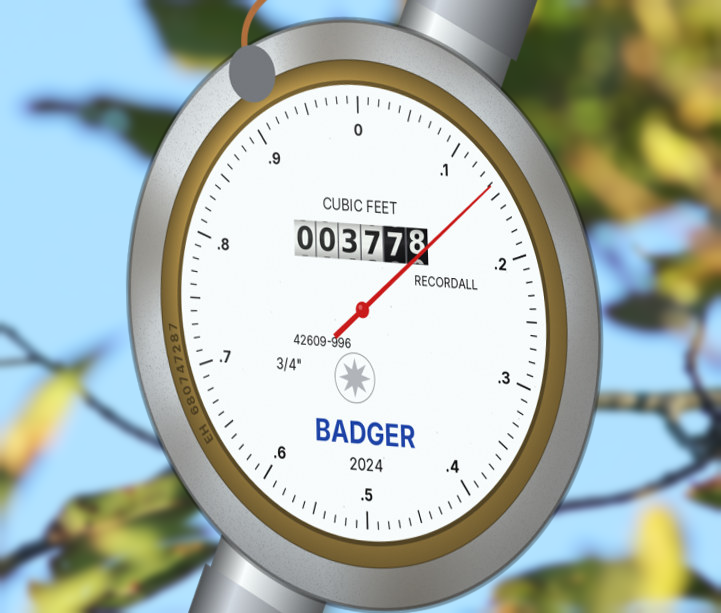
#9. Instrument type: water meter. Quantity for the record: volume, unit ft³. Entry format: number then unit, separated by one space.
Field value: 3778.14 ft³
